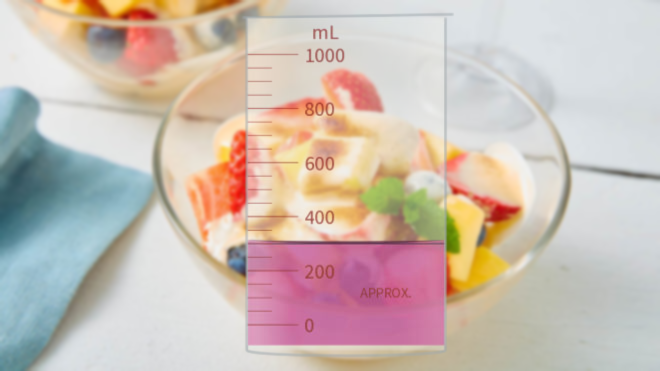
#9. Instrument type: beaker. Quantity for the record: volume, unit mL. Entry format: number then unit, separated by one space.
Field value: 300 mL
